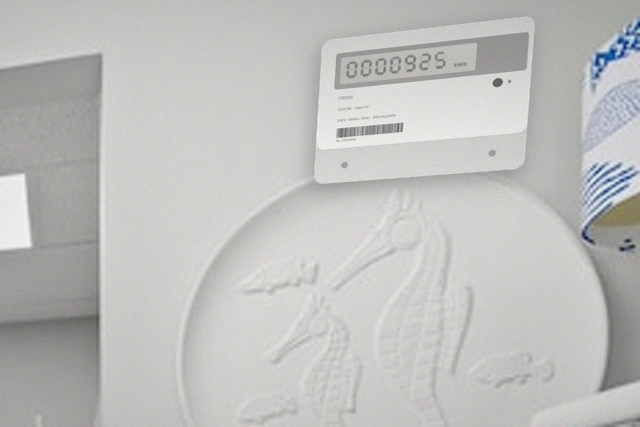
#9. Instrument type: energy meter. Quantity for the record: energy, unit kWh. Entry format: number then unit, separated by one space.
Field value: 925 kWh
